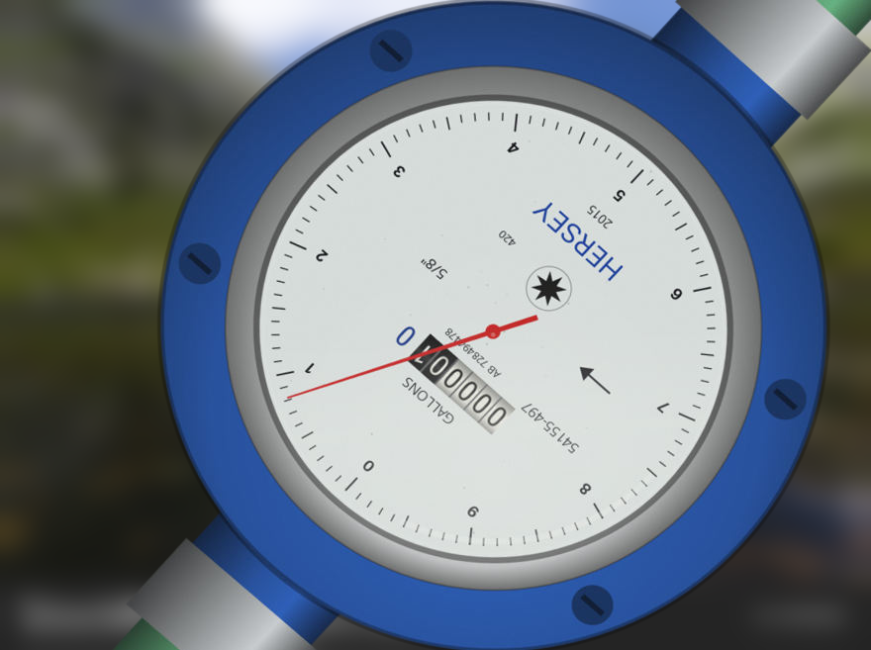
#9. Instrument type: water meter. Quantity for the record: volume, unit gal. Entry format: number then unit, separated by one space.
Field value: 10.8 gal
